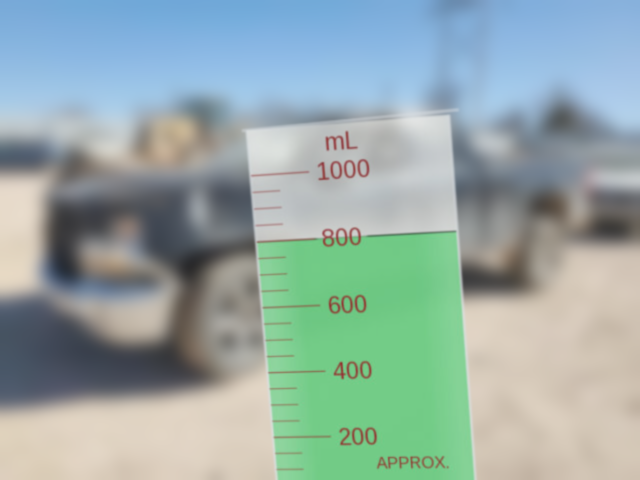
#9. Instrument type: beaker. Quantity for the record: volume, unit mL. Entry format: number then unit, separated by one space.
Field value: 800 mL
